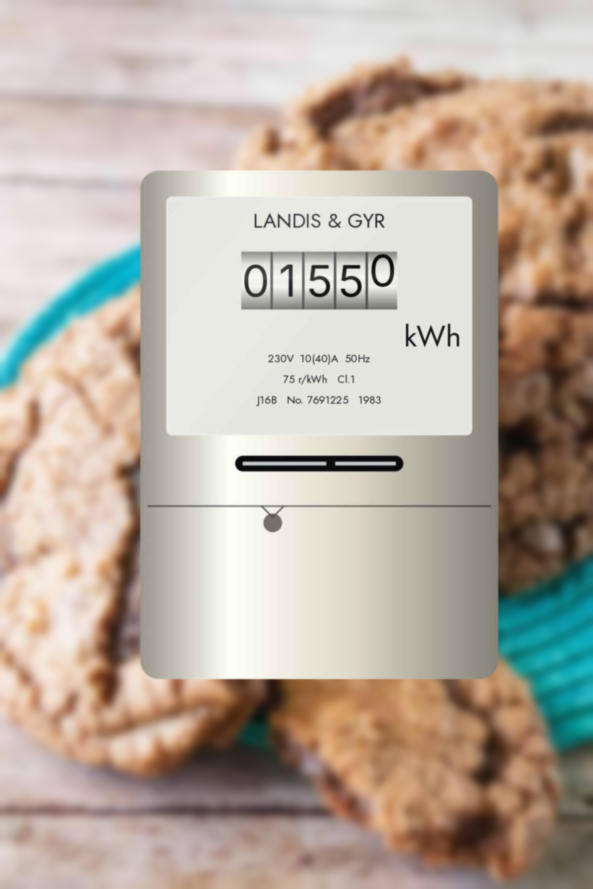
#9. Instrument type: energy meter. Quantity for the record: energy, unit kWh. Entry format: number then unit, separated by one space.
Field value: 1550 kWh
